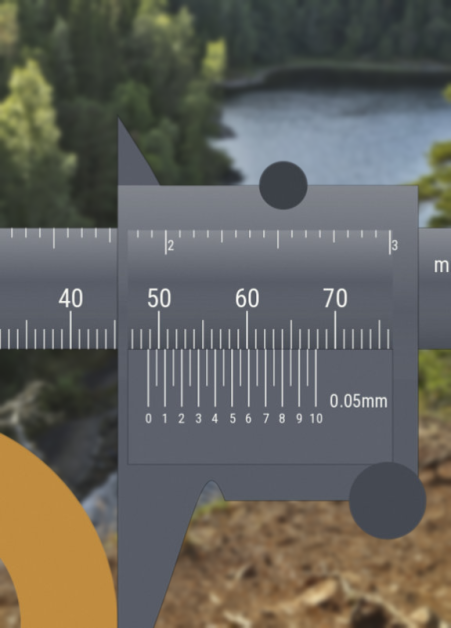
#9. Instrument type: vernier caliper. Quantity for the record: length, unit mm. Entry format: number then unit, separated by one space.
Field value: 48.8 mm
